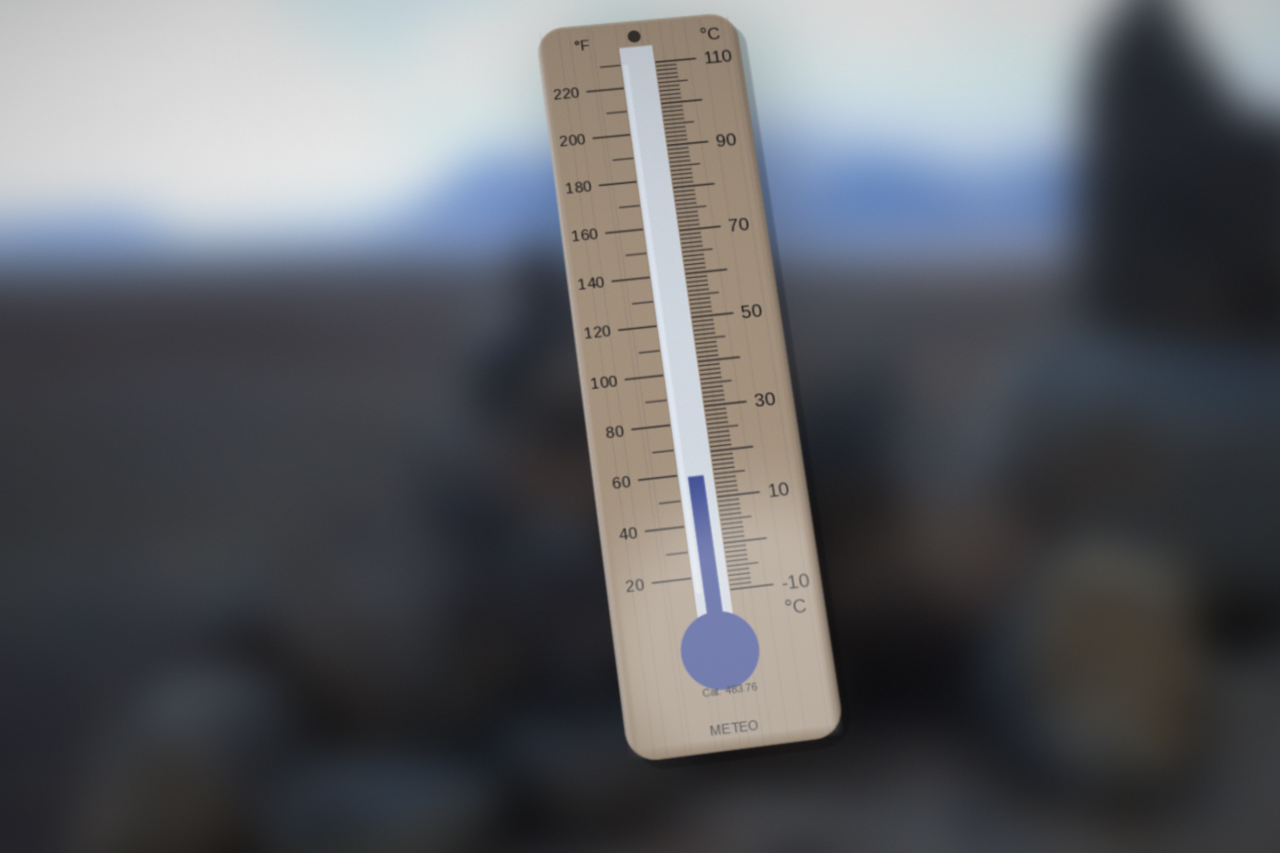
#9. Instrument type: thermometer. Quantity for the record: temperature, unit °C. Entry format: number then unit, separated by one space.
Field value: 15 °C
